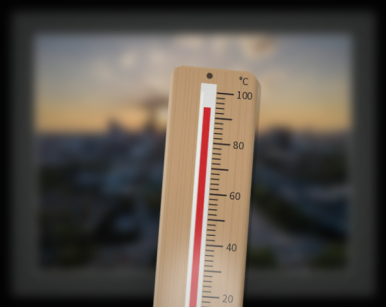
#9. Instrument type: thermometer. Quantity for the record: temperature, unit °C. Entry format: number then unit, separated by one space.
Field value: 94 °C
